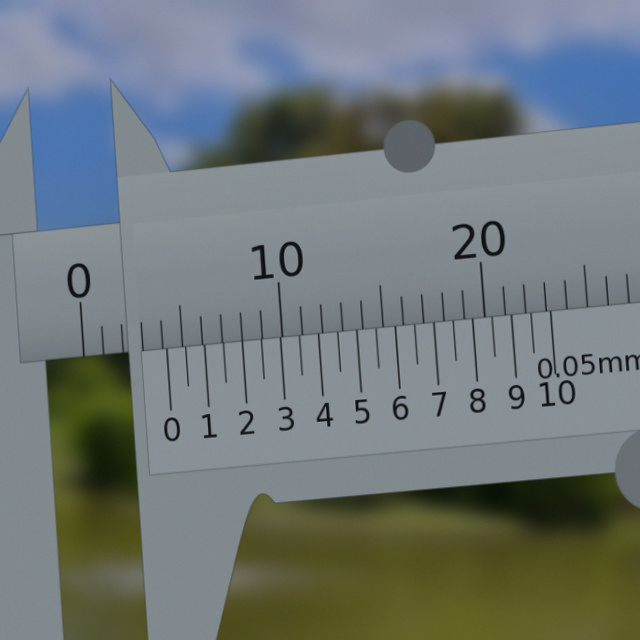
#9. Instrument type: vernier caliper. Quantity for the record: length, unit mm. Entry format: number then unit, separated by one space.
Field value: 4.2 mm
